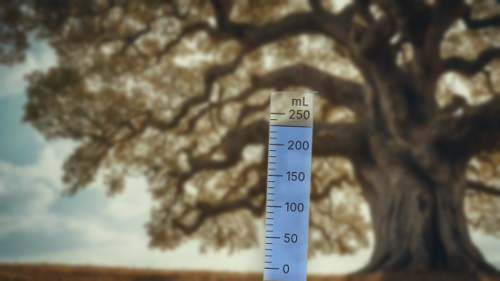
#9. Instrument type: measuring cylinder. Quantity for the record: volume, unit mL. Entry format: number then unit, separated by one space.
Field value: 230 mL
